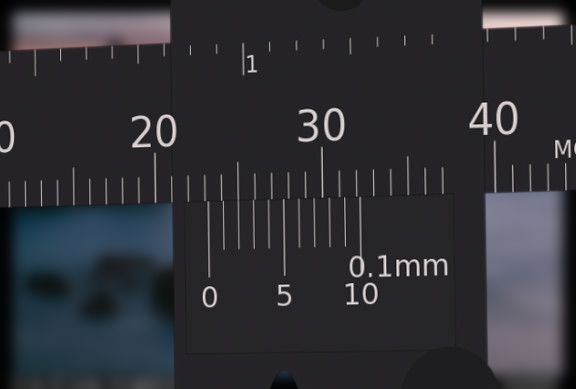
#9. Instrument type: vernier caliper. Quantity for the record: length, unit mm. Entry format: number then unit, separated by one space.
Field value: 23.2 mm
